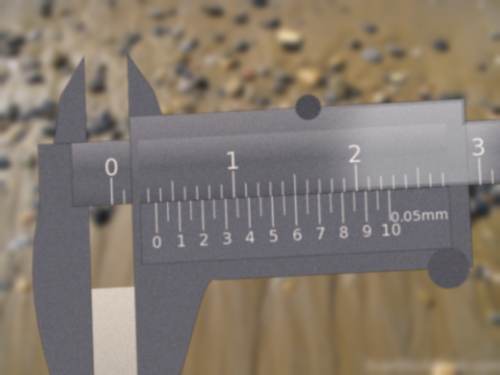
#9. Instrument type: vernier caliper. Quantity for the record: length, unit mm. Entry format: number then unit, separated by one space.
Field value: 3.6 mm
